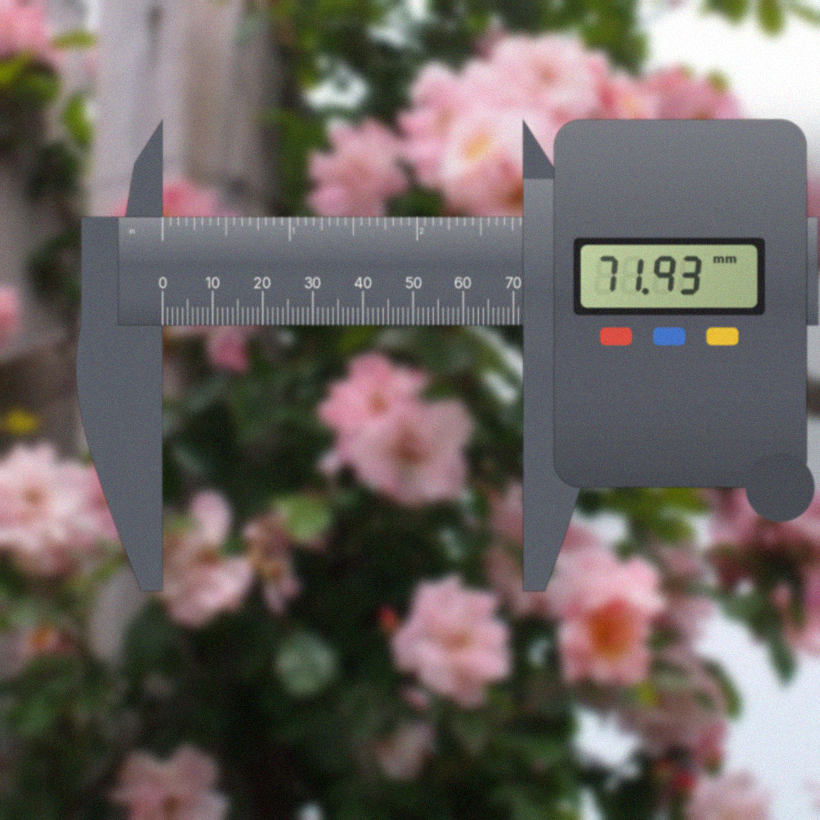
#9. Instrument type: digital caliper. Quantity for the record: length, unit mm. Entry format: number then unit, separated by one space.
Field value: 71.93 mm
